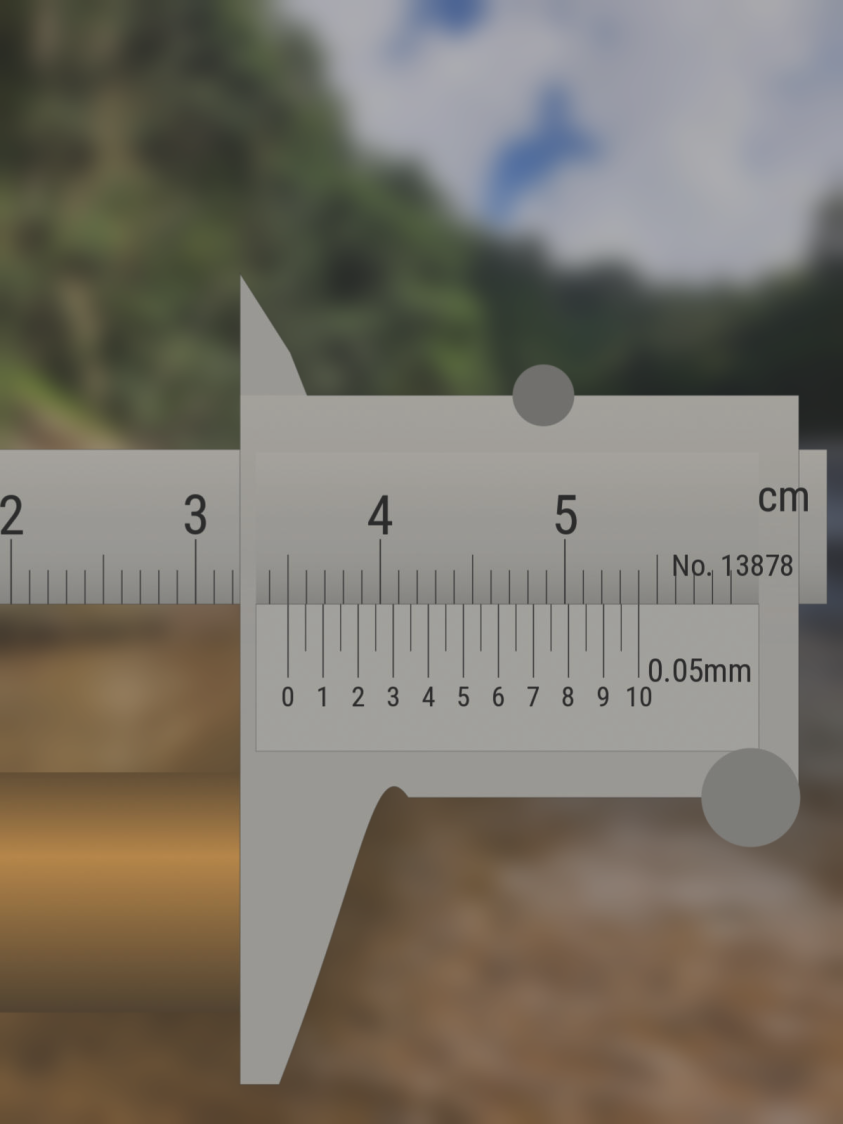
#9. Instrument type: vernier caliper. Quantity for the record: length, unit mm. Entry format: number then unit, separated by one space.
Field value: 35.0 mm
